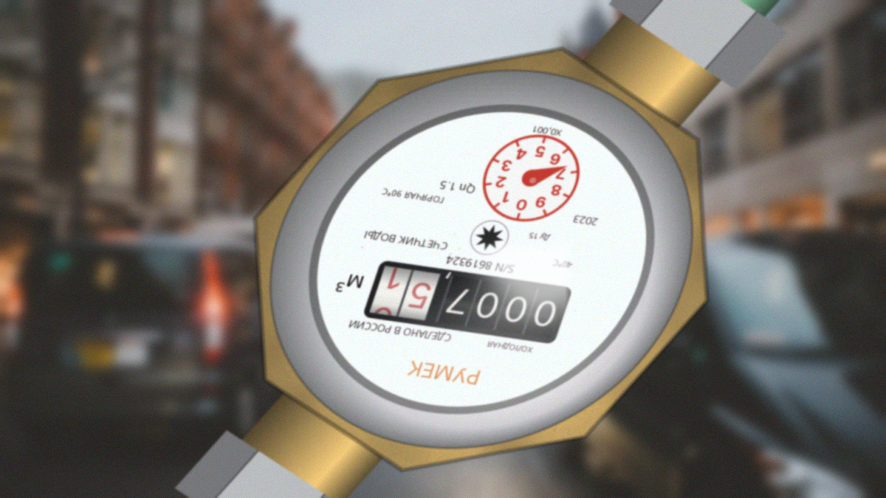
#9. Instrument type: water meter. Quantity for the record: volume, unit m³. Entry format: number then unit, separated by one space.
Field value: 7.506 m³
